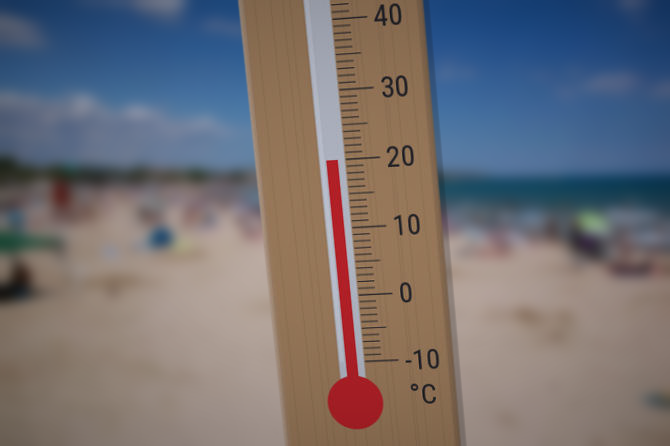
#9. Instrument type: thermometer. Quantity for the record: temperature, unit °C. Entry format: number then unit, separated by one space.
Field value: 20 °C
